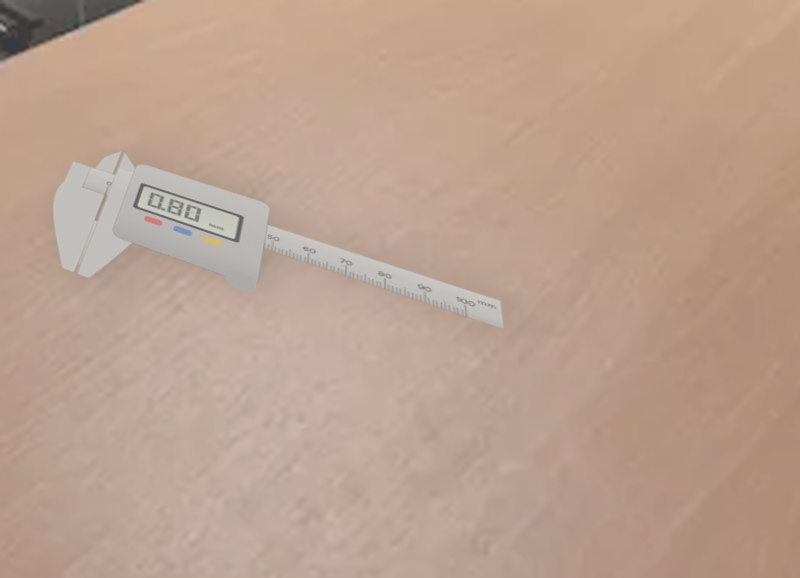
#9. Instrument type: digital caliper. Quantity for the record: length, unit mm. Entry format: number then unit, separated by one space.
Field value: 0.80 mm
